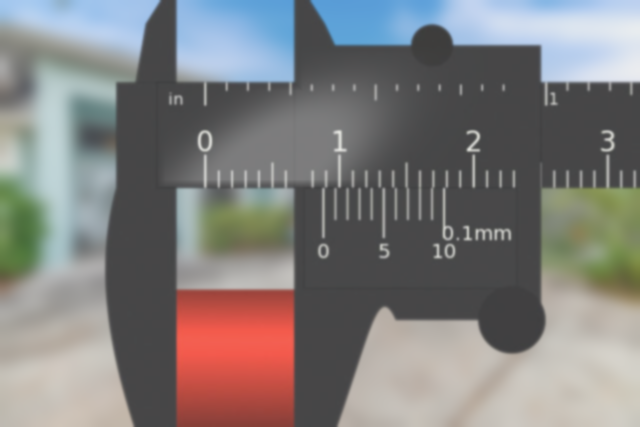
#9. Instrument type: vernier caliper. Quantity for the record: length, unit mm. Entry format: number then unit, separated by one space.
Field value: 8.8 mm
